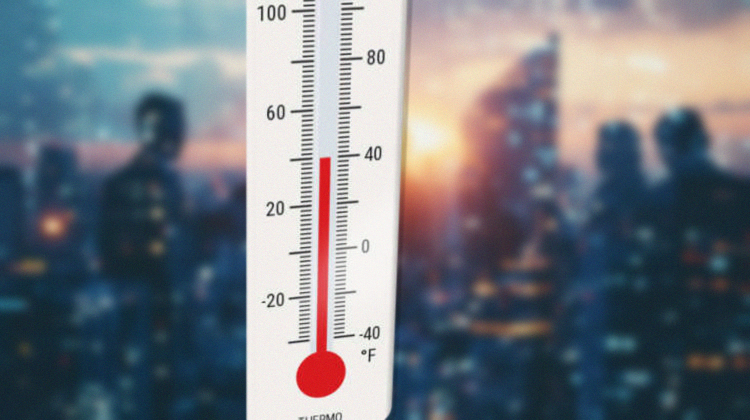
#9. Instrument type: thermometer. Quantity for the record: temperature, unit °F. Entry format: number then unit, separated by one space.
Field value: 40 °F
